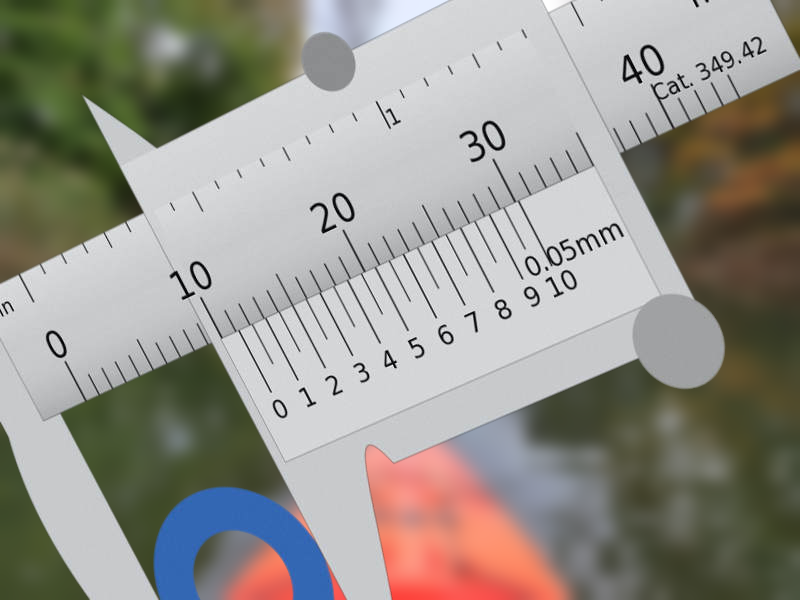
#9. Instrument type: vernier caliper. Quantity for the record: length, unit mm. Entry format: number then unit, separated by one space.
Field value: 11.2 mm
